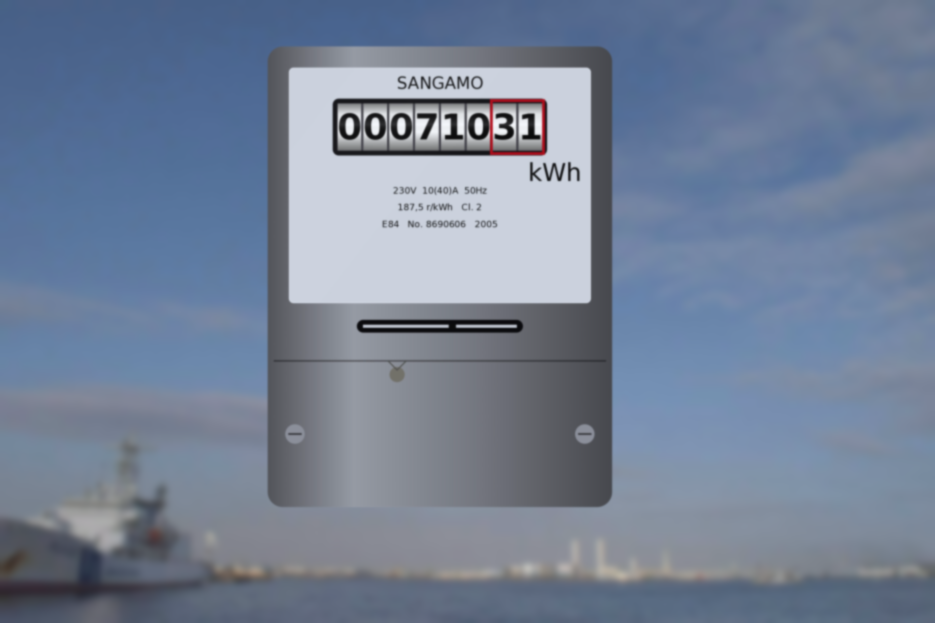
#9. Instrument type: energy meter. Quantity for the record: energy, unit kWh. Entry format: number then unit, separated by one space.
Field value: 710.31 kWh
